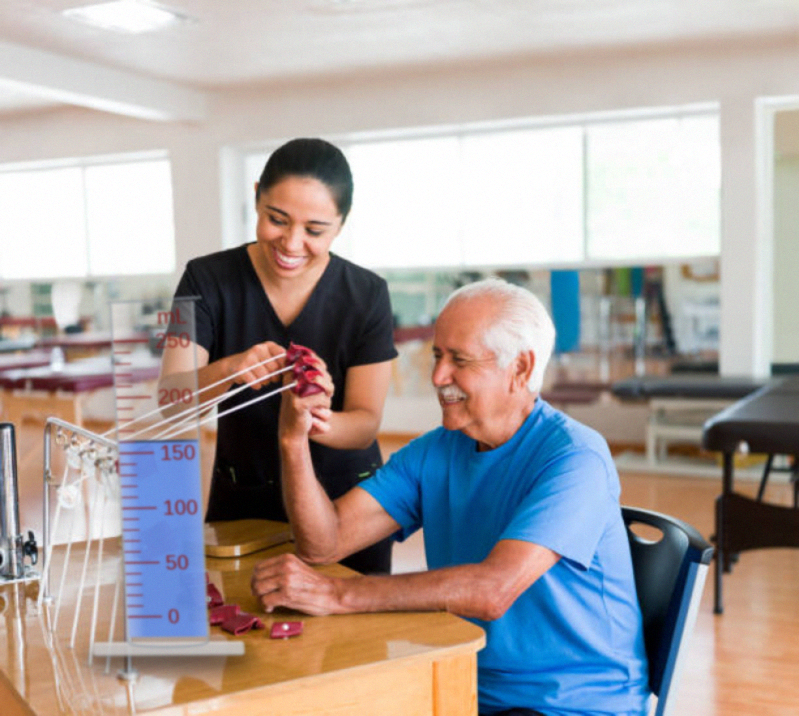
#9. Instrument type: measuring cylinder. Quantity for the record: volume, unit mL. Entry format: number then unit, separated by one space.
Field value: 160 mL
